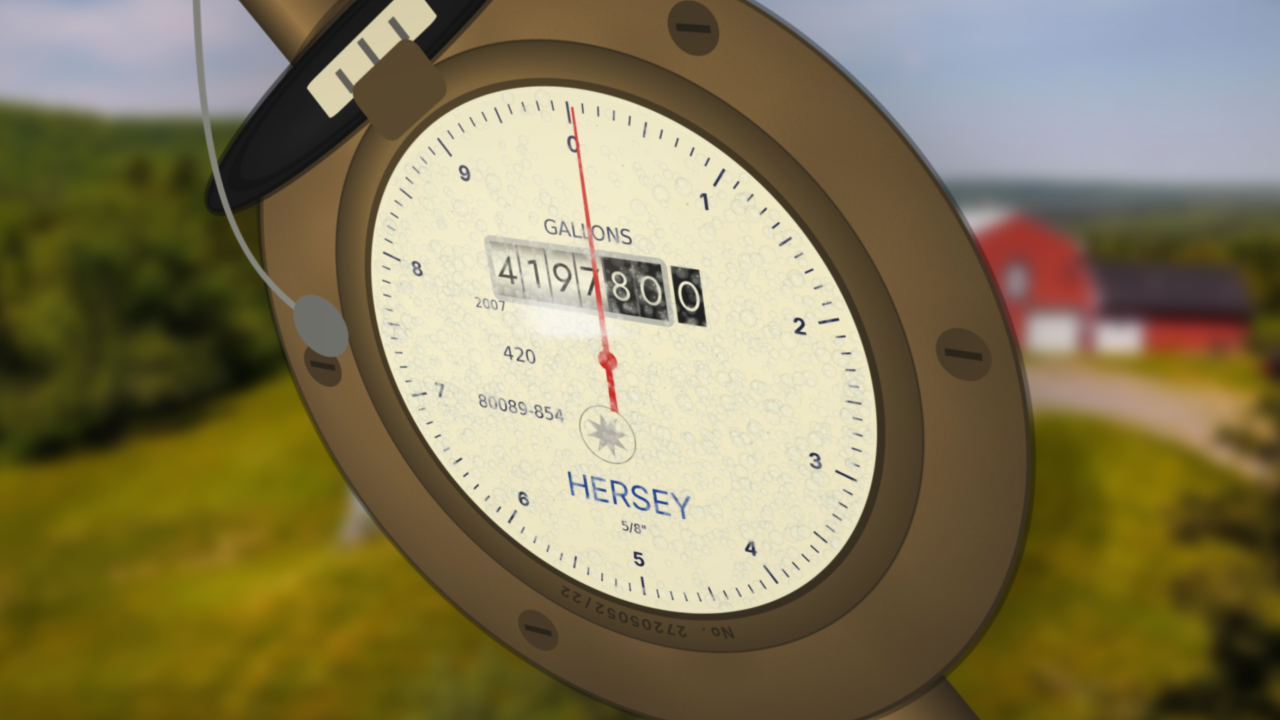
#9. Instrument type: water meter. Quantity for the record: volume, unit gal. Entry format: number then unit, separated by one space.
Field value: 4197800.0 gal
